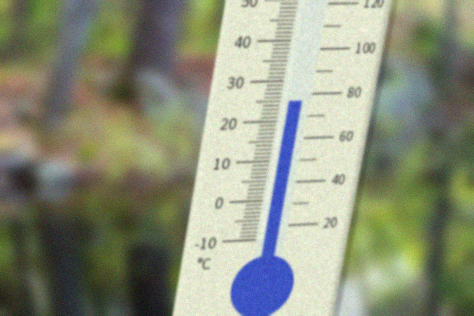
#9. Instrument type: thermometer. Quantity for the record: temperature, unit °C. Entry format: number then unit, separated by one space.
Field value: 25 °C
